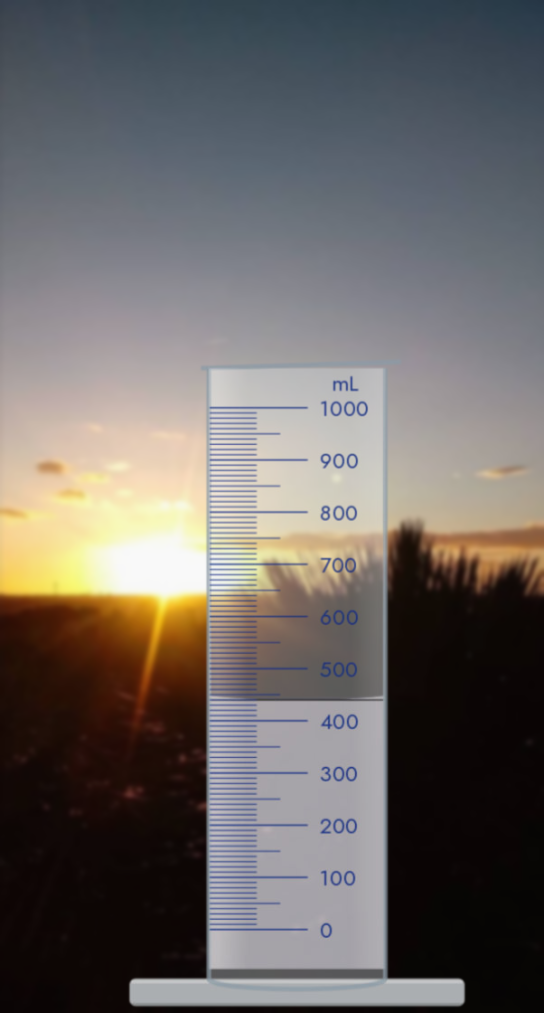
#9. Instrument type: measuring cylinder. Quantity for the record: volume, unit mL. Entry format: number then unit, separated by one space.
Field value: 440 mL
